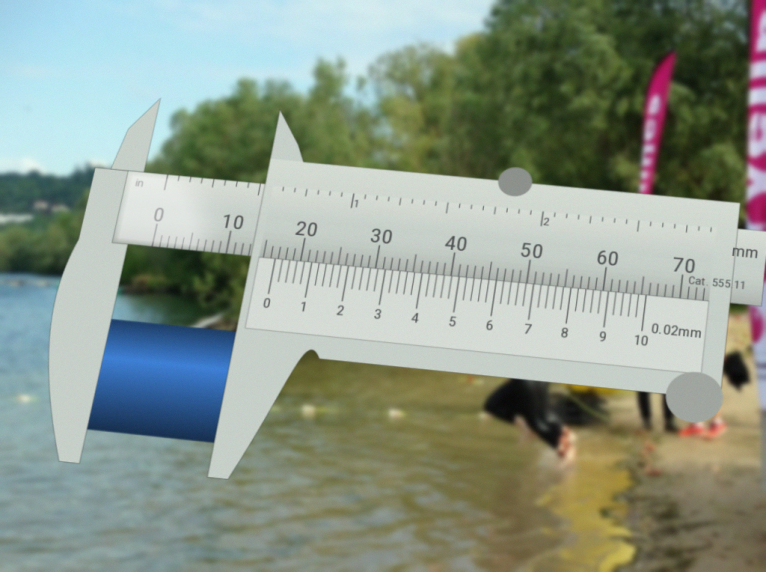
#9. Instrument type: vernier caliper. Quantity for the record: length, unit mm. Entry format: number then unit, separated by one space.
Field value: 16.6 mm
